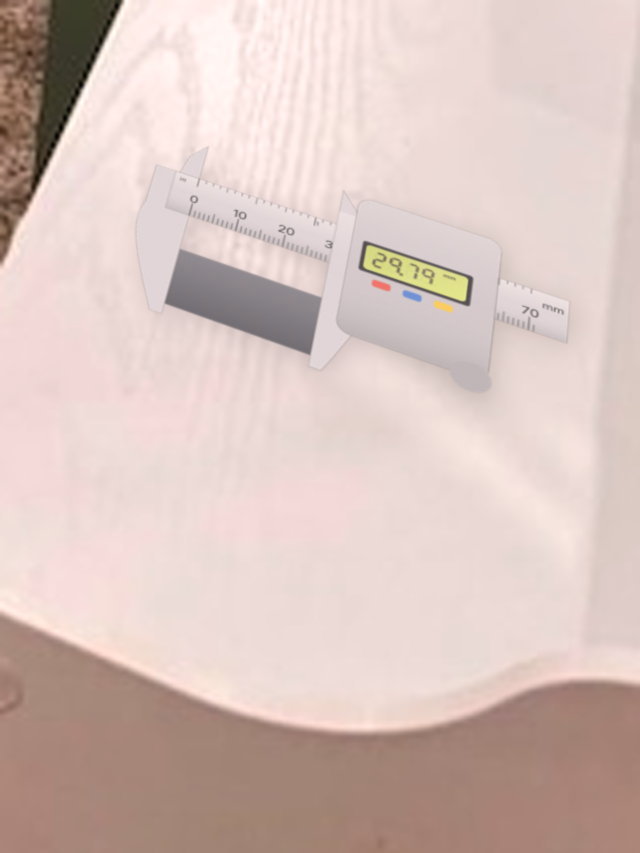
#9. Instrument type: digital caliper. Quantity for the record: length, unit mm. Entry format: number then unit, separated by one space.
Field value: 29.79 mm
